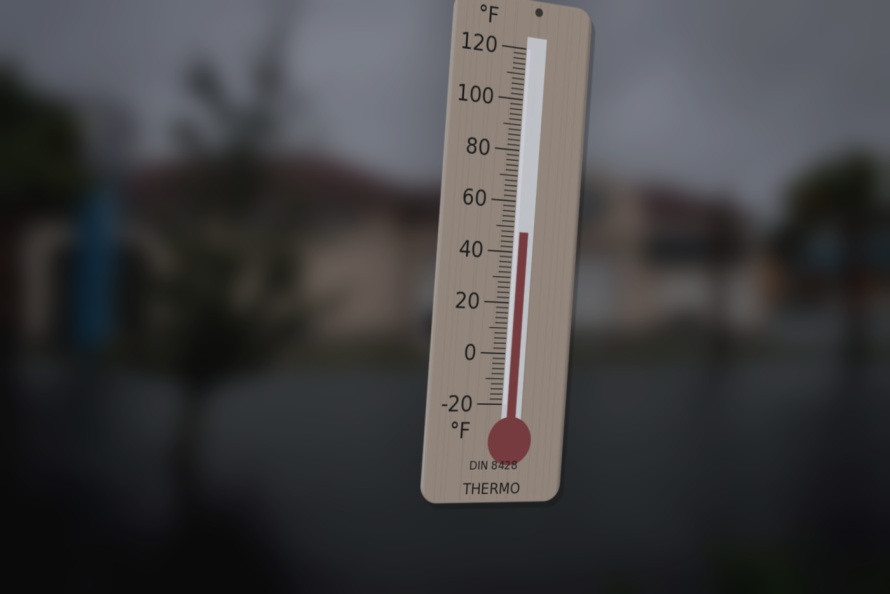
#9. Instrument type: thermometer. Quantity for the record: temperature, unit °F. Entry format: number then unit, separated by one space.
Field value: 48 °F
